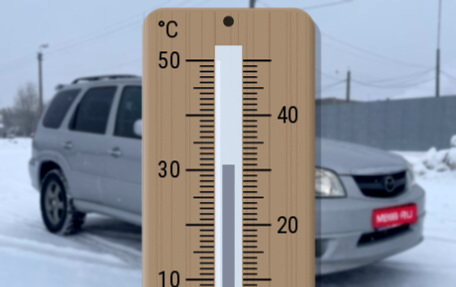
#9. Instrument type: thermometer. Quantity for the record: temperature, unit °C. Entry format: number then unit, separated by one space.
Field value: 31 °C
